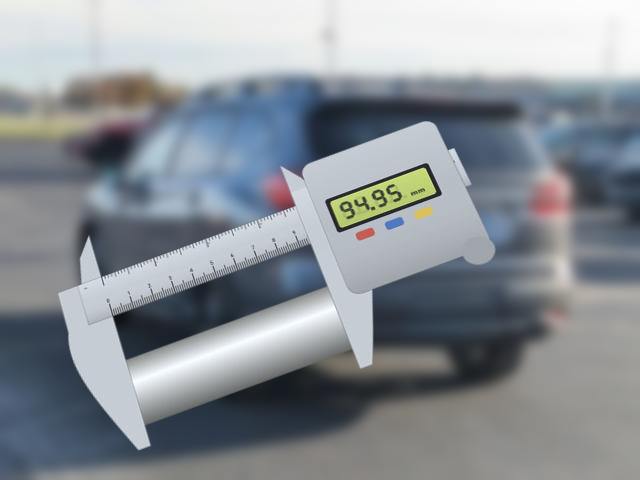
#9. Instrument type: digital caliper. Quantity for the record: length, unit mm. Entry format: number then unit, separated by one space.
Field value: 94.95 mm
